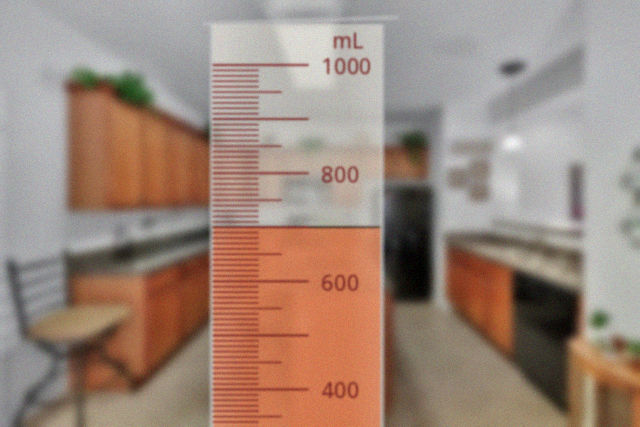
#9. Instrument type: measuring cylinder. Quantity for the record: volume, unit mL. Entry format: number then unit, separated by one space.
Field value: 700 mL
